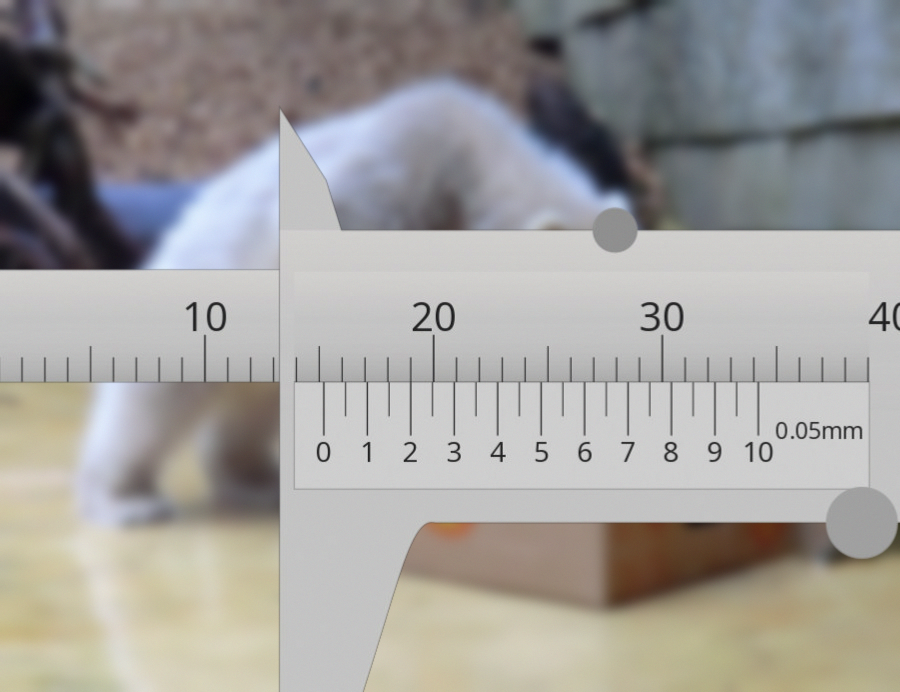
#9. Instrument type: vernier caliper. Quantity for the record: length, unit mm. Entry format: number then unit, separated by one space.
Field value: 15.2 mm
